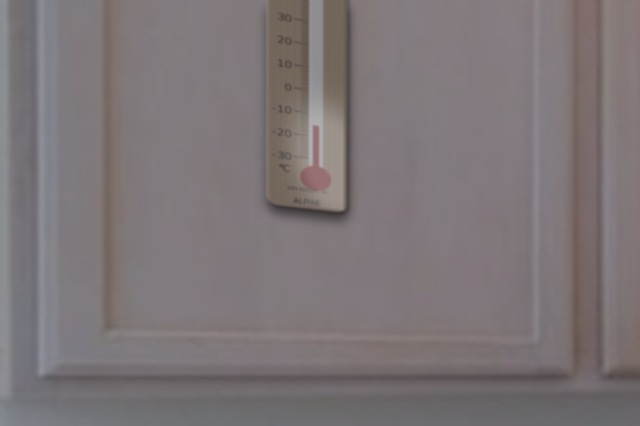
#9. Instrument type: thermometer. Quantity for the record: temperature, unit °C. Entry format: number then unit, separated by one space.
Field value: -15 °C
